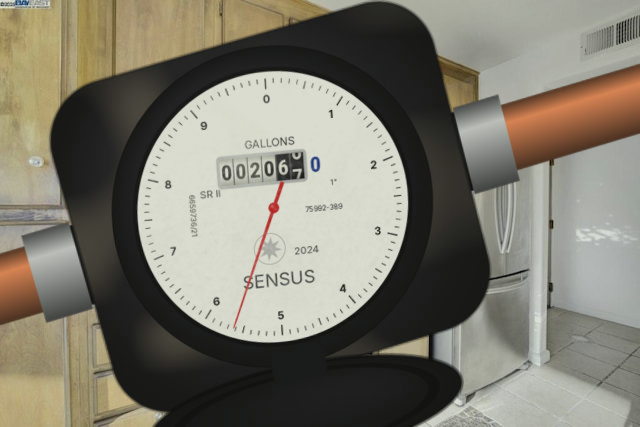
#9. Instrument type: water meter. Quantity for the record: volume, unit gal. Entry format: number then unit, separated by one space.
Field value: 20665.6 gal
